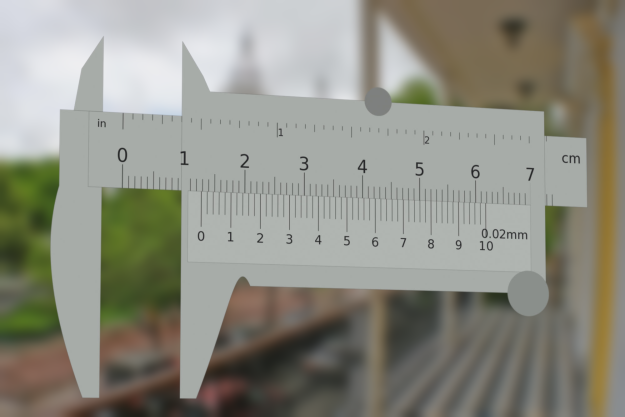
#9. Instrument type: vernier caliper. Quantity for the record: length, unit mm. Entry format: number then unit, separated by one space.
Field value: 12.8 mm
